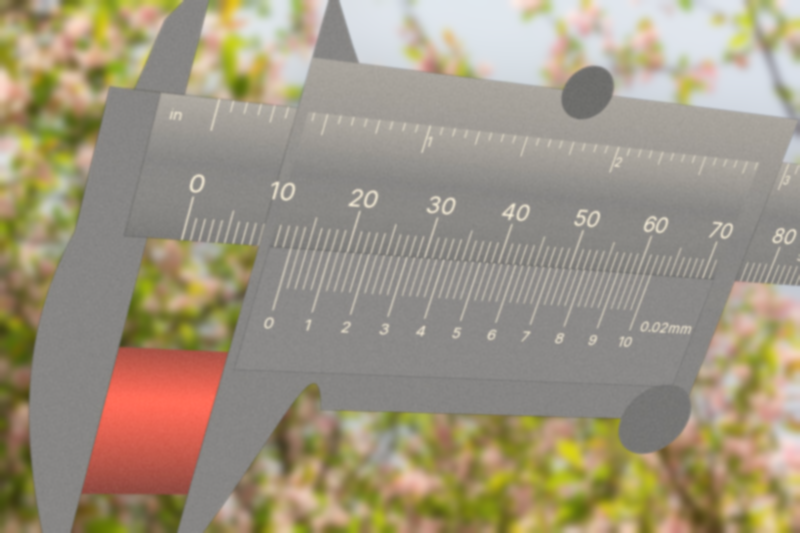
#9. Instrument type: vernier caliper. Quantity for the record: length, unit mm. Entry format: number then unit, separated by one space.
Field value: 13.0 mm
